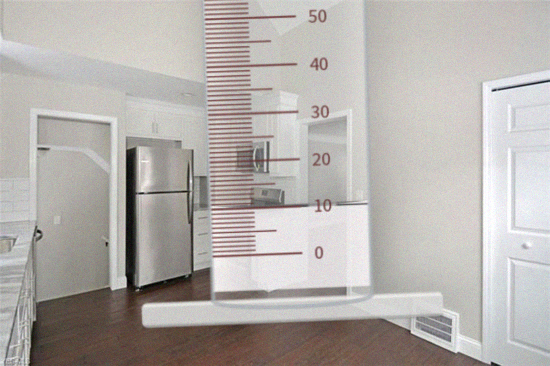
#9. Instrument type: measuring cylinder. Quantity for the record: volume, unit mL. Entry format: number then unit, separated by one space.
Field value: 10 mL
